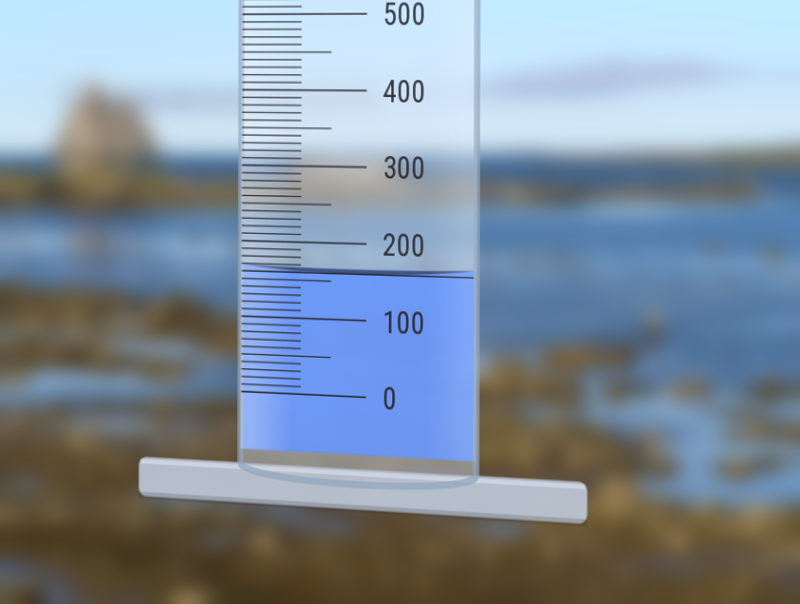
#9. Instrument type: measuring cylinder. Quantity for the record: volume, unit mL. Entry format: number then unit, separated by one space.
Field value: 160 mL
